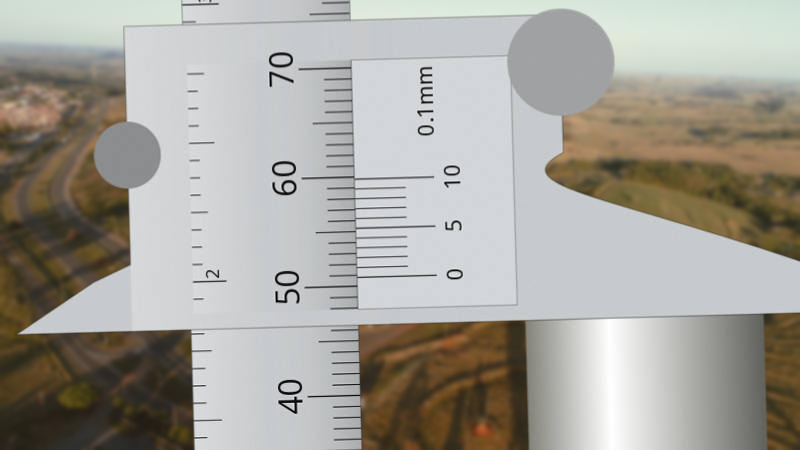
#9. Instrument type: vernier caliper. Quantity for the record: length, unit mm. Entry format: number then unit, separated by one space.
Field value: 50.8 mm
